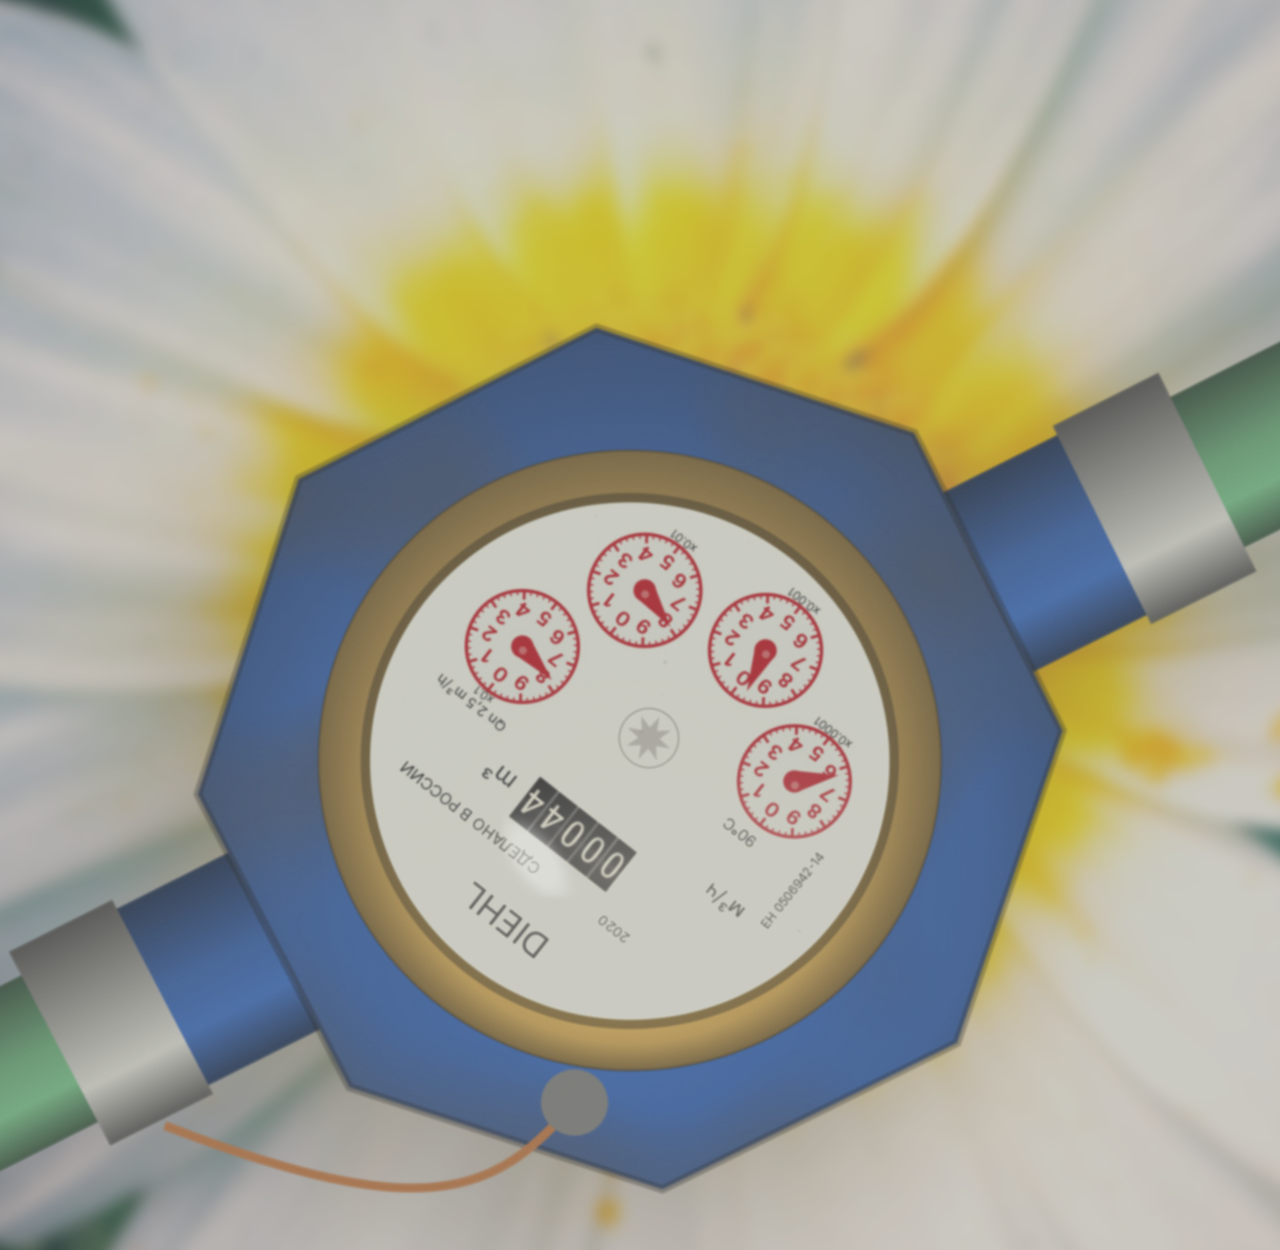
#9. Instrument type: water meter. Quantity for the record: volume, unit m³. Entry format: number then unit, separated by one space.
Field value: 44.7796 m³
